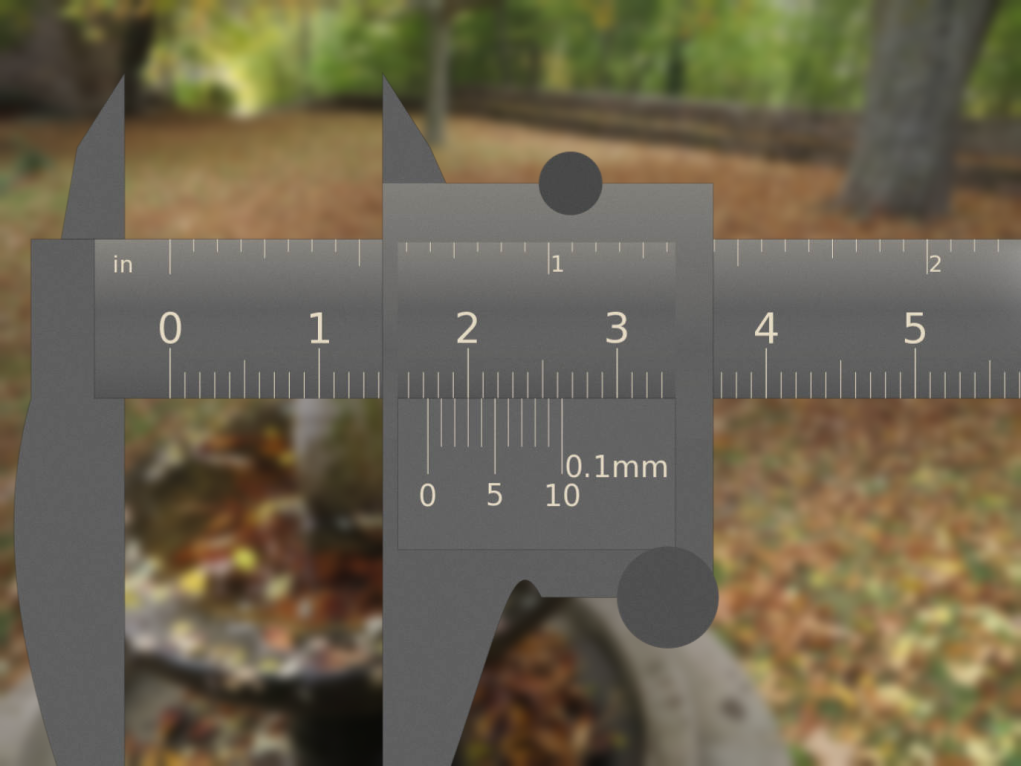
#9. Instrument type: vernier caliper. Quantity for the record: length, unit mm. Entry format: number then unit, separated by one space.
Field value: 17.3 mm
